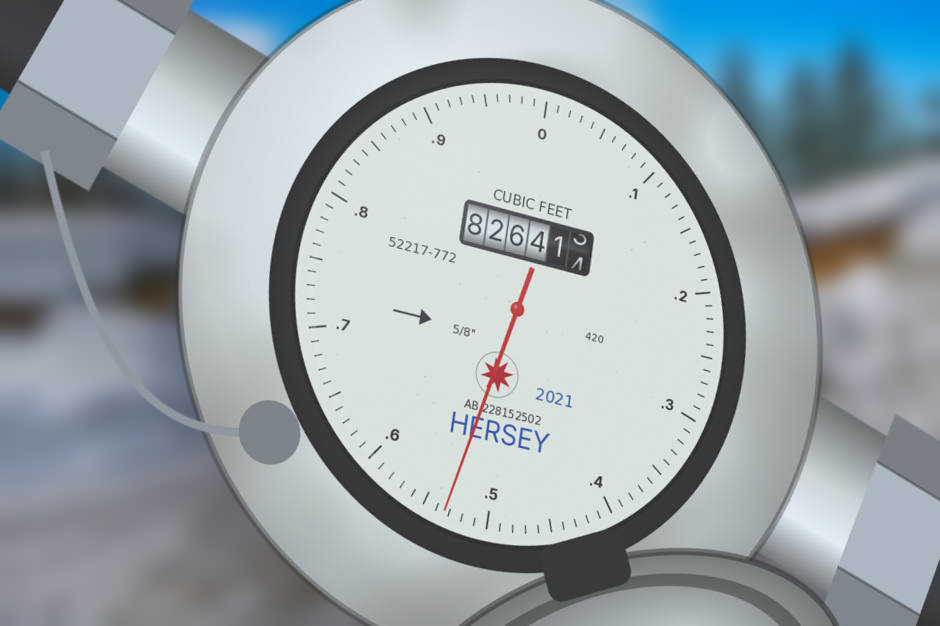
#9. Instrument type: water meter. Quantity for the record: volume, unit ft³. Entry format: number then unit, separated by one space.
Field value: 826413.53 ft³
